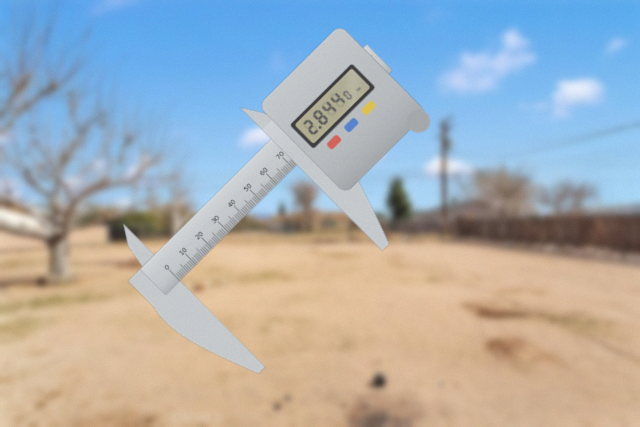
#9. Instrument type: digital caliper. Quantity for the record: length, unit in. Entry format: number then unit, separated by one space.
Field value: 2.8440 in
